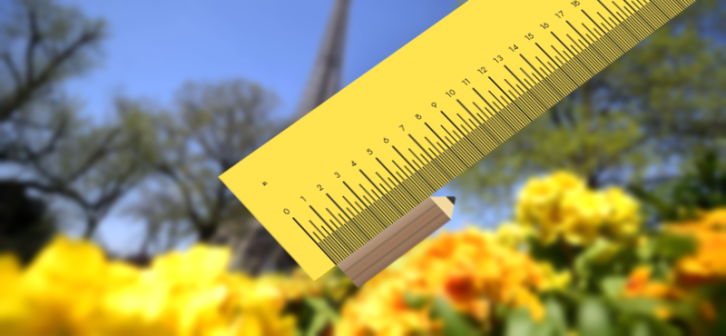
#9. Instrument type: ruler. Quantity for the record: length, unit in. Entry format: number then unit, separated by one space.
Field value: 6.5 in
